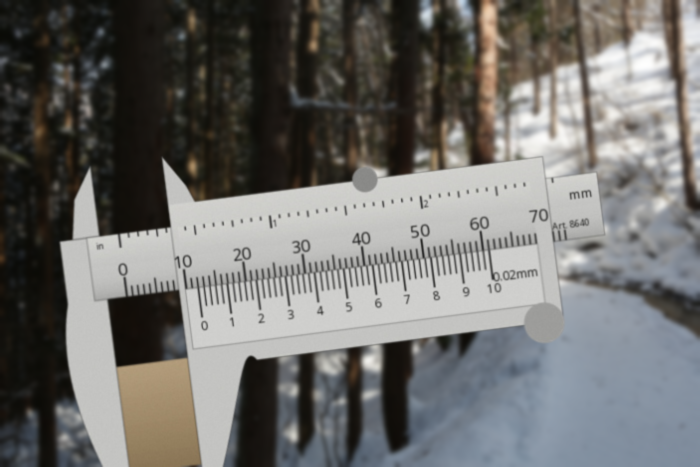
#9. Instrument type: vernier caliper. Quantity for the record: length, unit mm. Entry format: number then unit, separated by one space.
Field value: 12.0 mm
